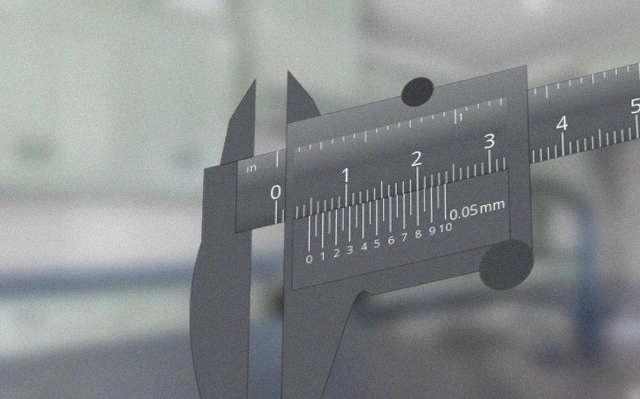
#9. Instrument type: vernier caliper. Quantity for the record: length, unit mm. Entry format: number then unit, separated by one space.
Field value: 4.8 mm
